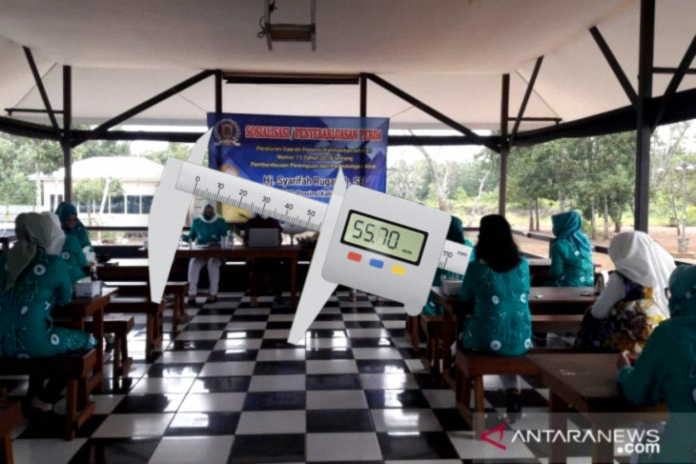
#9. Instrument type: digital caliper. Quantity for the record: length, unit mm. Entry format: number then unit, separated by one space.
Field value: 55.70 mm
